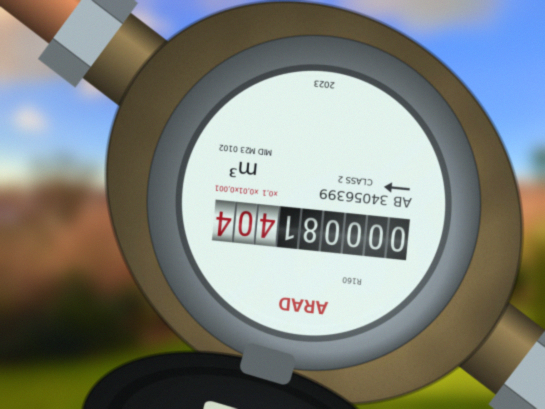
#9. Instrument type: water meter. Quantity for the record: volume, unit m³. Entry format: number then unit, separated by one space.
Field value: 81.404 m³
